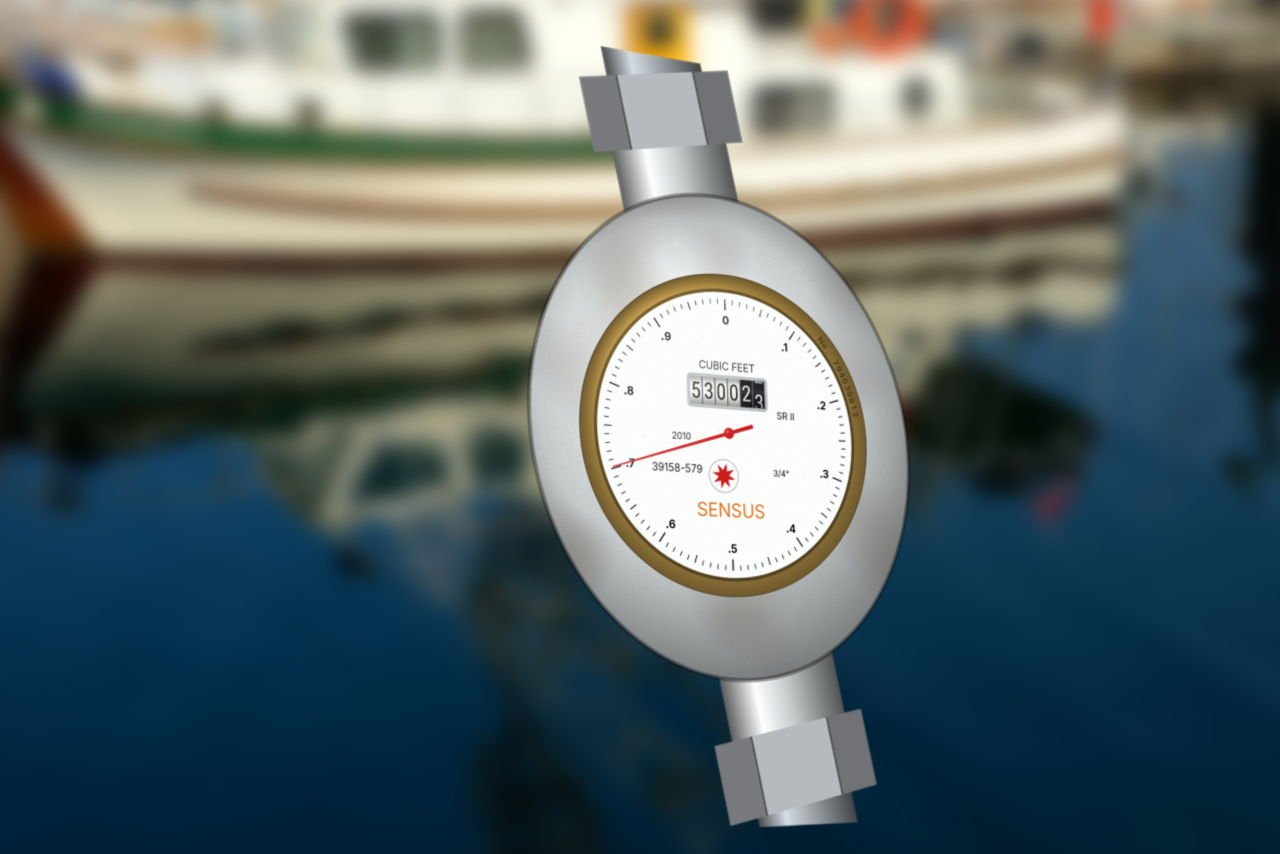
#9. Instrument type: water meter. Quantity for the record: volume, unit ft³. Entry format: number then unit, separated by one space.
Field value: 530022.70 ft³
